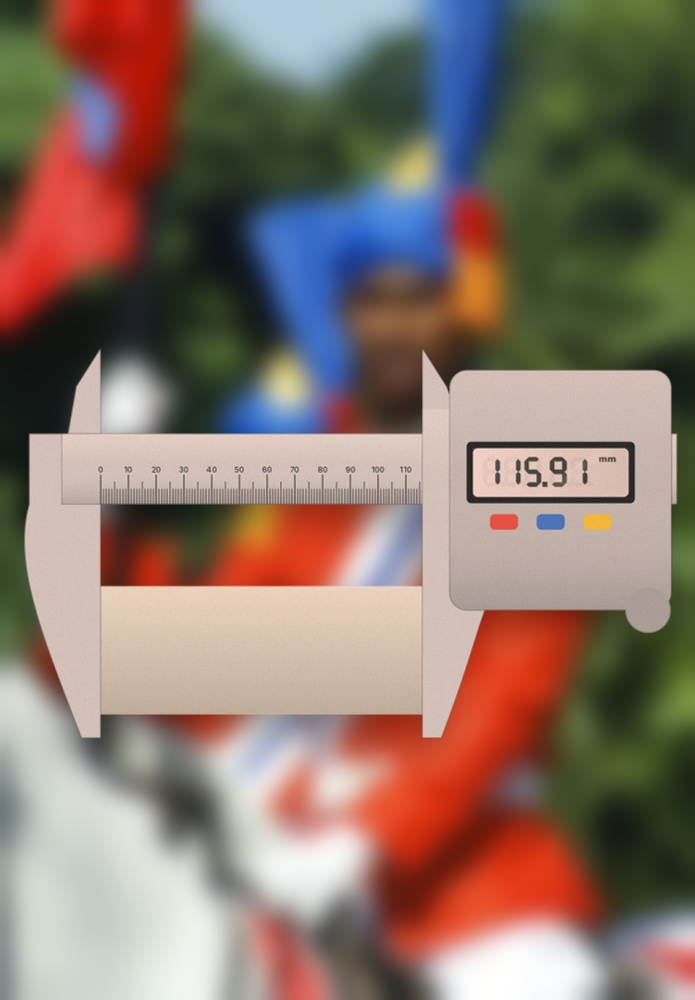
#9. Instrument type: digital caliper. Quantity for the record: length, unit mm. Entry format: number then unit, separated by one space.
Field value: 115.91 mm
